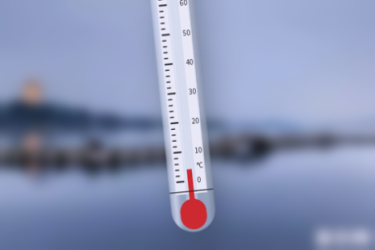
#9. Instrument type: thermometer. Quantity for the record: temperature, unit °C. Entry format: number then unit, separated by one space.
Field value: 4 °C
